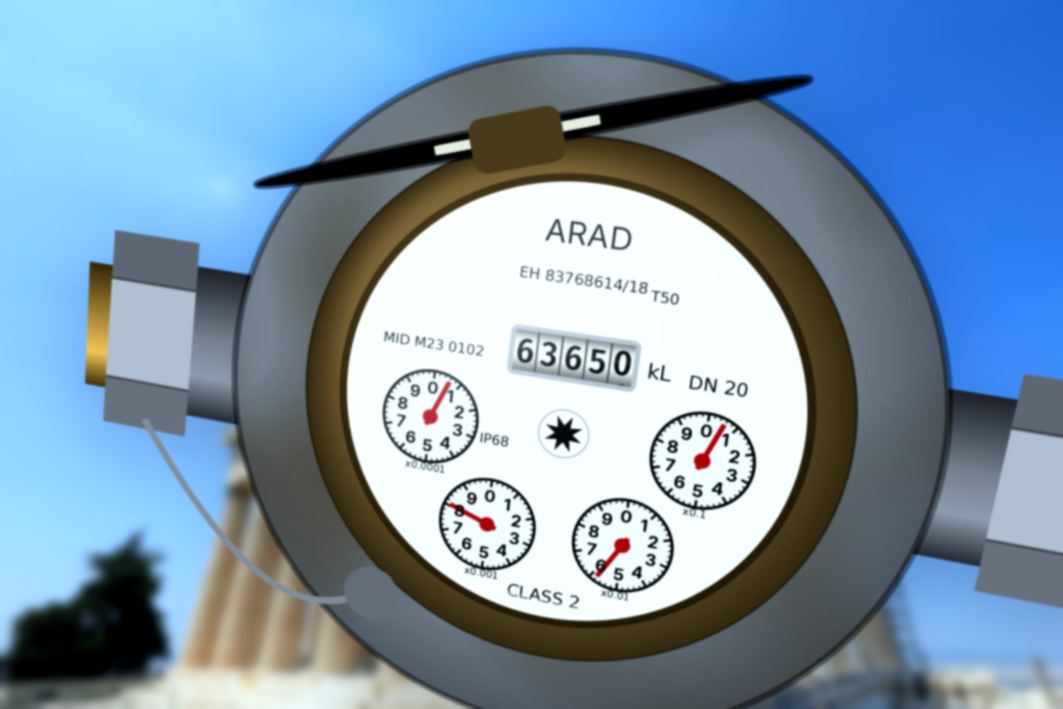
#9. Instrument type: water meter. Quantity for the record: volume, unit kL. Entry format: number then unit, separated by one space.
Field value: 63650.0580 kL
